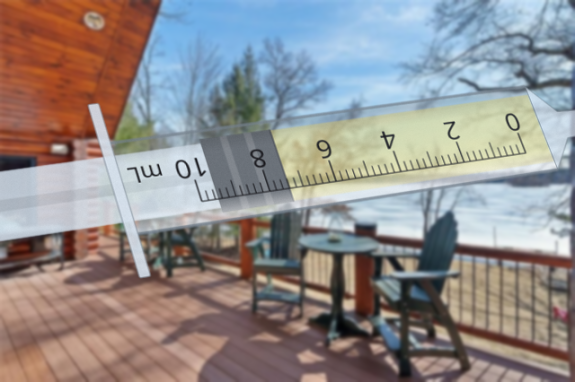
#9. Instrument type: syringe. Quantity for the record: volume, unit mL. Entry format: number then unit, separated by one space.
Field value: 7.4 mL
